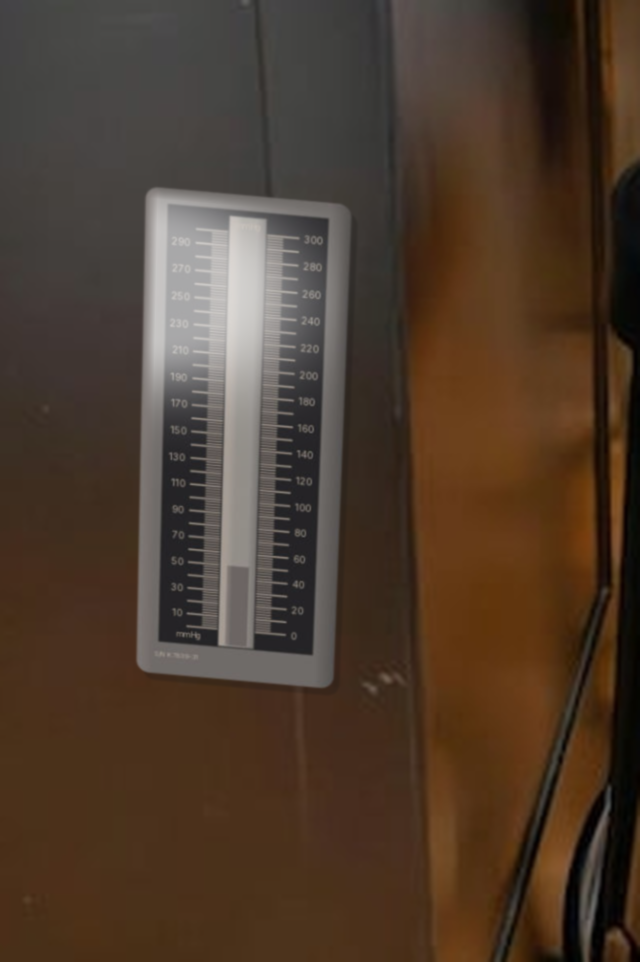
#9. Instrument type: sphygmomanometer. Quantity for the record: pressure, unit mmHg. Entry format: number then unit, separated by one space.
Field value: 50 mmHg
